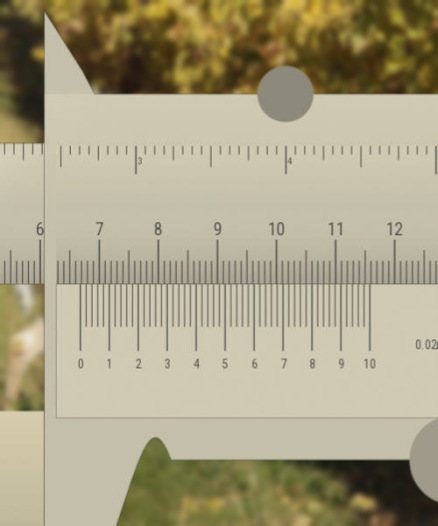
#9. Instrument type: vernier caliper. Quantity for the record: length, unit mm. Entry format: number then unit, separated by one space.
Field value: 66.8 mm
